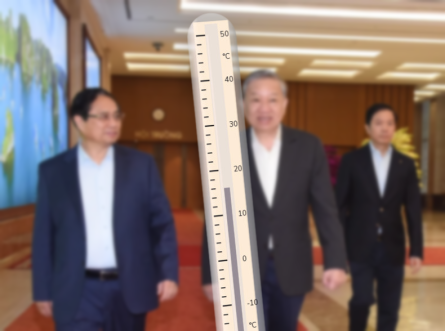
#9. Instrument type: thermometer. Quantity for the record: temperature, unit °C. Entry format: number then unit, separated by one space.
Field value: 16 °C
